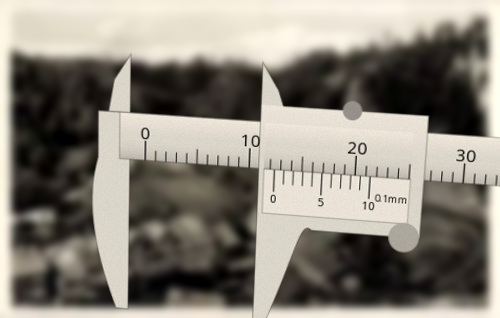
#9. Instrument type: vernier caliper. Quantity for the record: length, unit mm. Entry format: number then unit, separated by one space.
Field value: 12.4 mm
